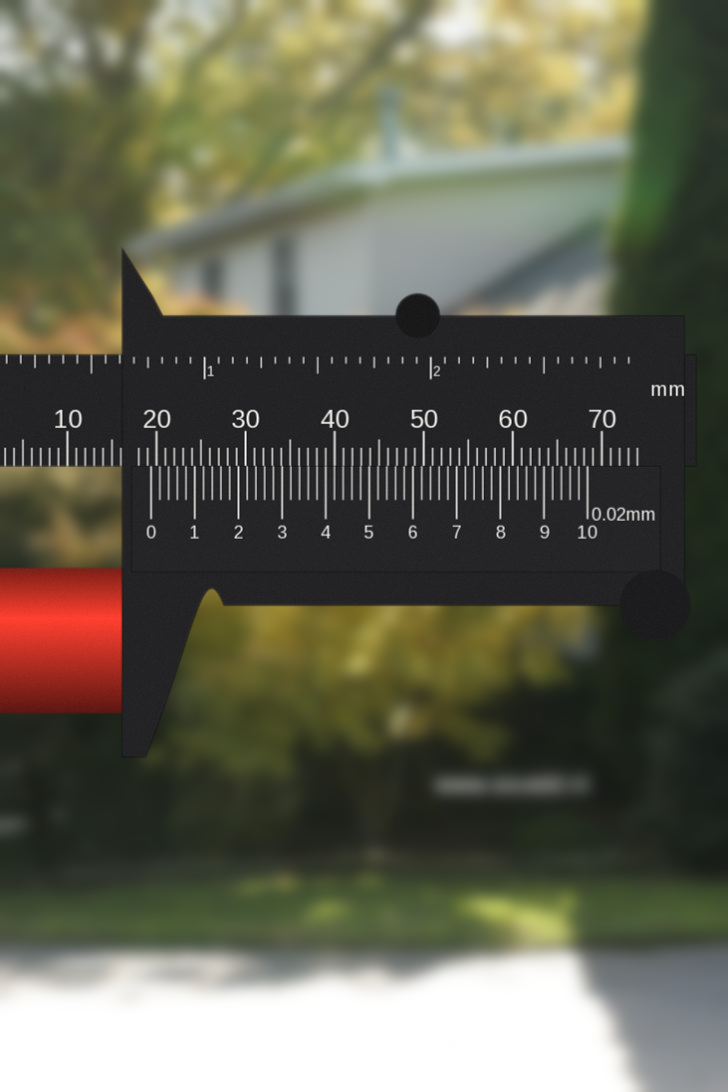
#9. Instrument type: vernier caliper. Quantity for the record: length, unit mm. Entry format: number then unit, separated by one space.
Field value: 19.4 mm
